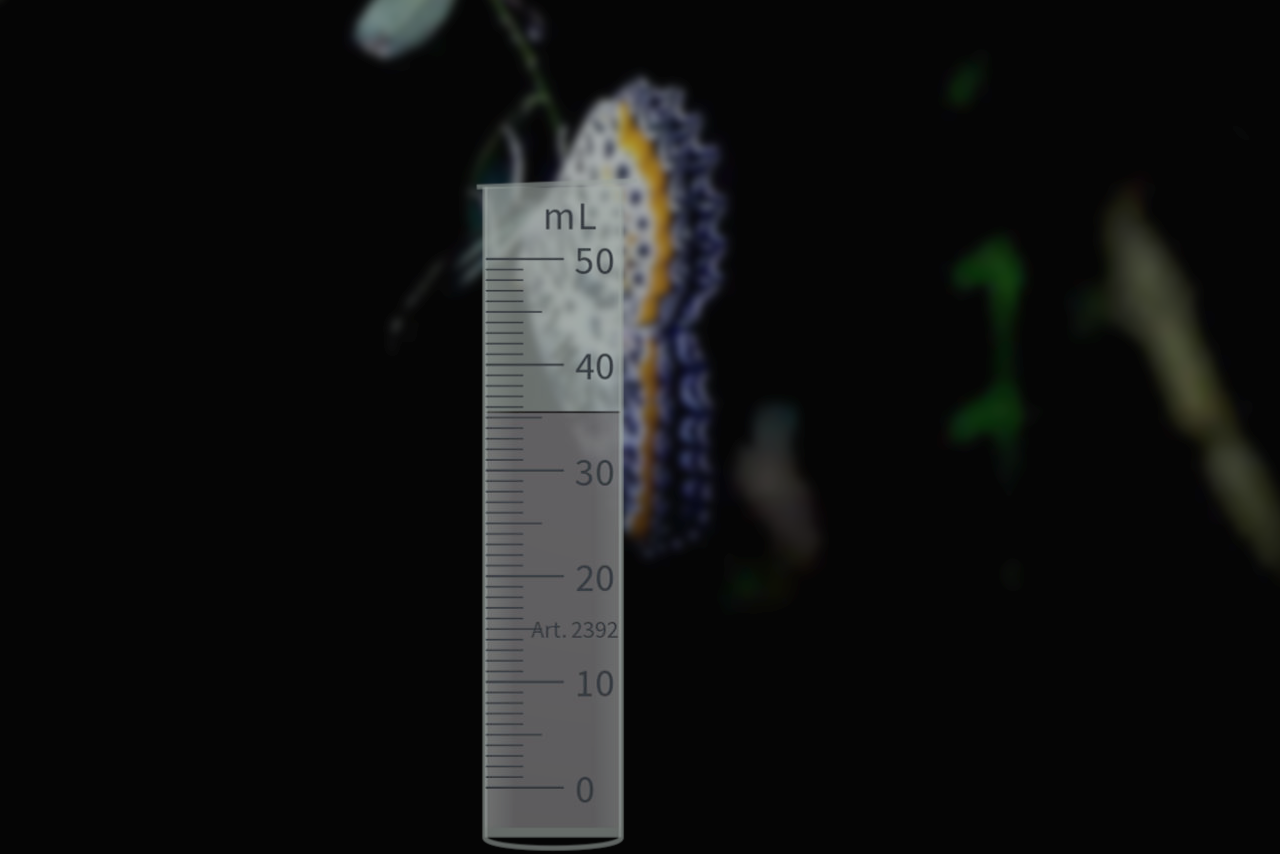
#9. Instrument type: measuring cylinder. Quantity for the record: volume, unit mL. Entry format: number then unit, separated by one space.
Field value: 35.5 mL
